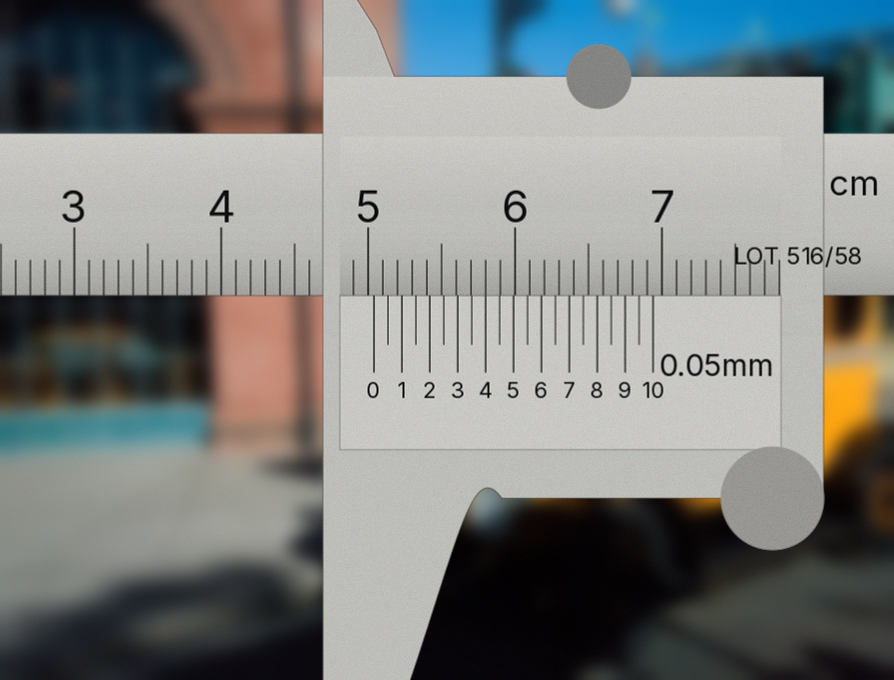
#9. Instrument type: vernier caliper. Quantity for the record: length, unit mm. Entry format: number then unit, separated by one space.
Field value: 50.4 mm
